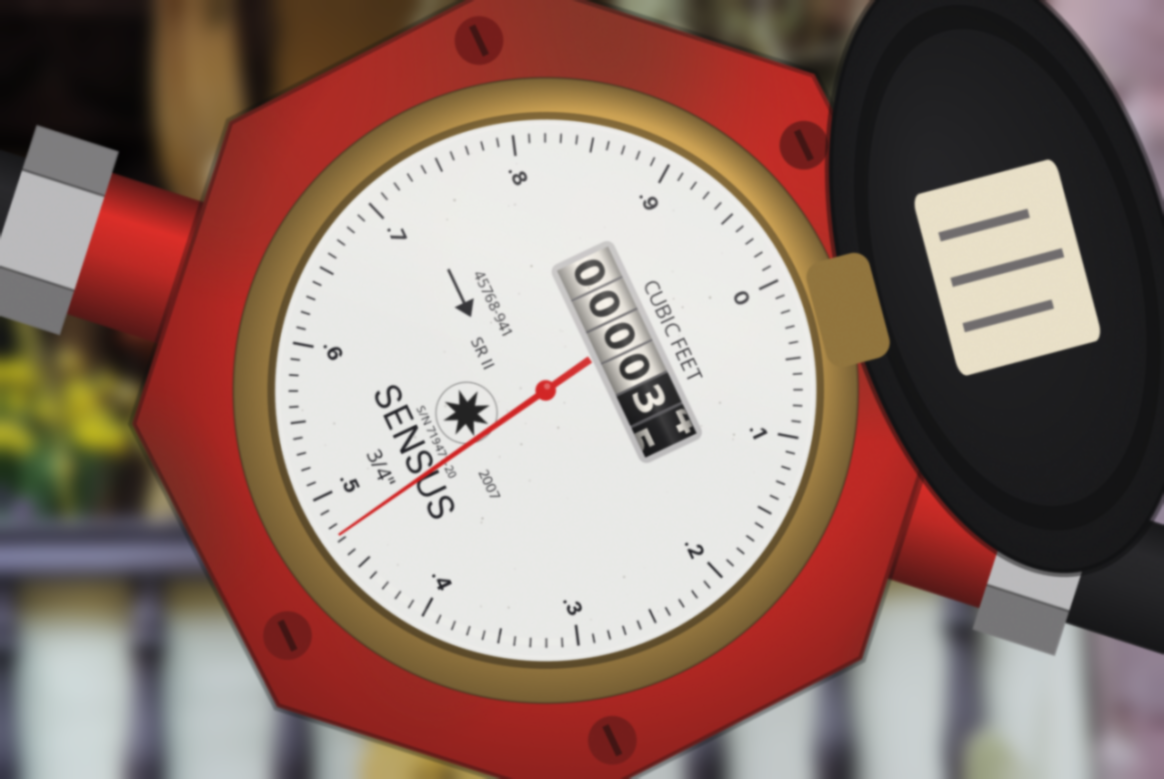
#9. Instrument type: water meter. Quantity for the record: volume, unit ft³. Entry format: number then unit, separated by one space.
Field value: 34.47 ft³
